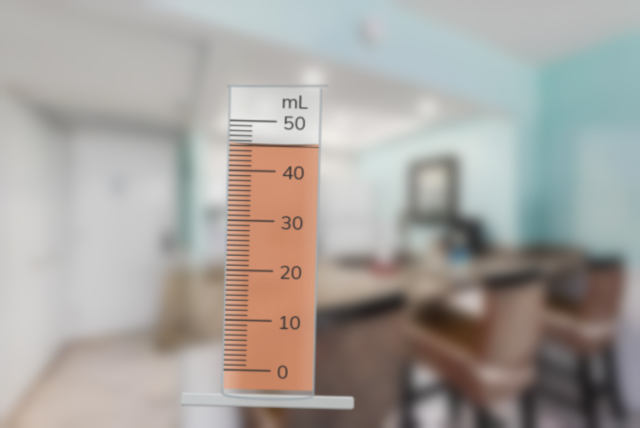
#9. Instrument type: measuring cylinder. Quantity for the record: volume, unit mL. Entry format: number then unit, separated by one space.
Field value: 45 mL
